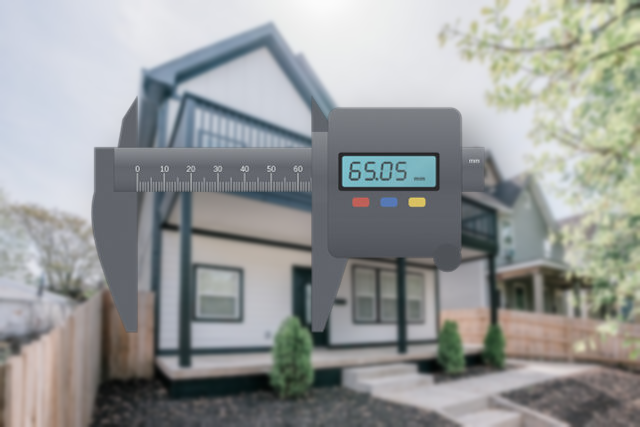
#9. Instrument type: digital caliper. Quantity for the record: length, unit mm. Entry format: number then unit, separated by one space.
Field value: 65.05 mm
